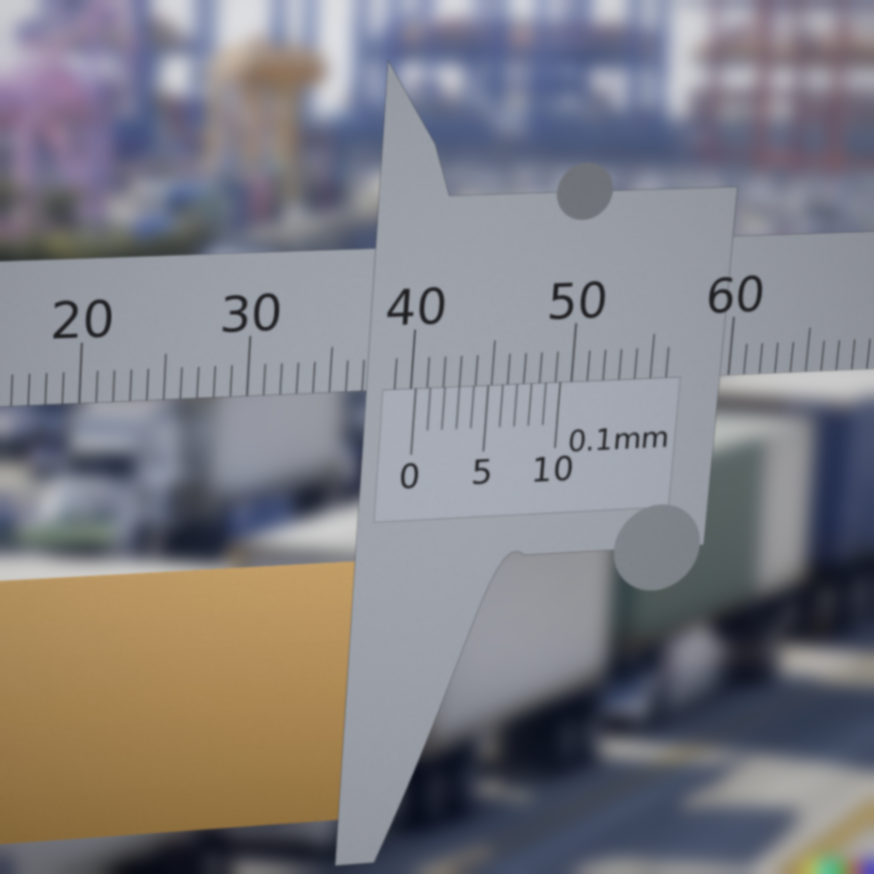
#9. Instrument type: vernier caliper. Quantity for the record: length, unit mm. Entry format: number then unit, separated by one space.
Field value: 40.3 mm
